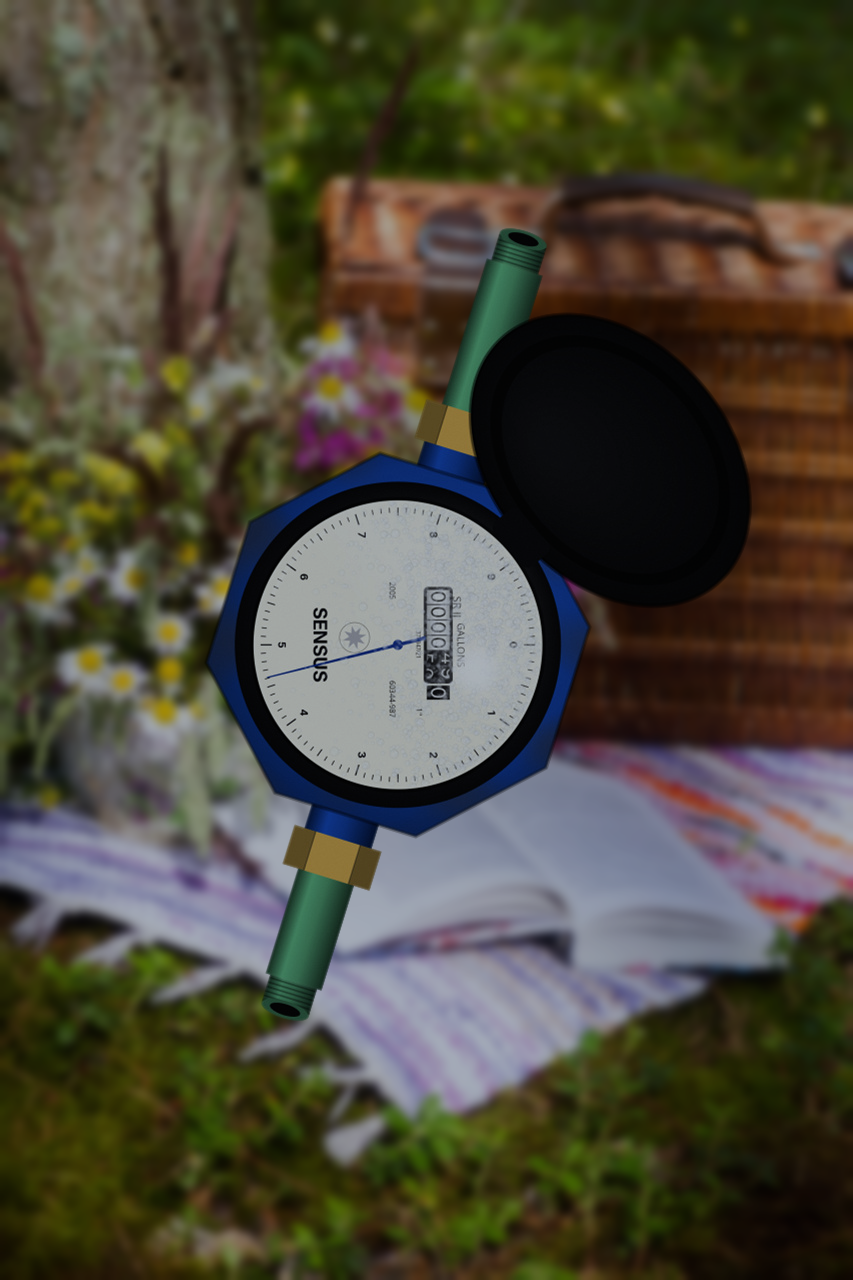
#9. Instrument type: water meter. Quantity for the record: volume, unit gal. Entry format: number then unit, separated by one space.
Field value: 494.6 gal
